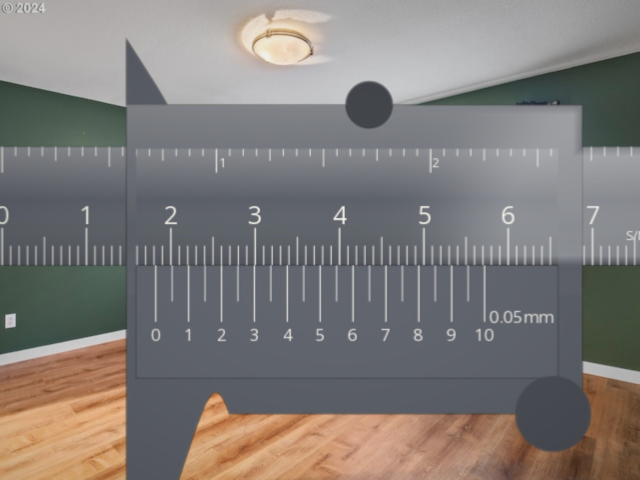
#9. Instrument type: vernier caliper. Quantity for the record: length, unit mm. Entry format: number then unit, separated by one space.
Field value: 18.2 mm
